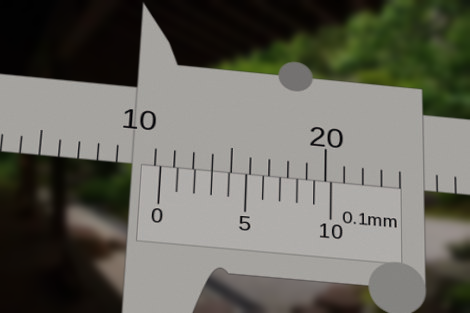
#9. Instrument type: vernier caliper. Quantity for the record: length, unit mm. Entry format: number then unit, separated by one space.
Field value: 11.3 mm
